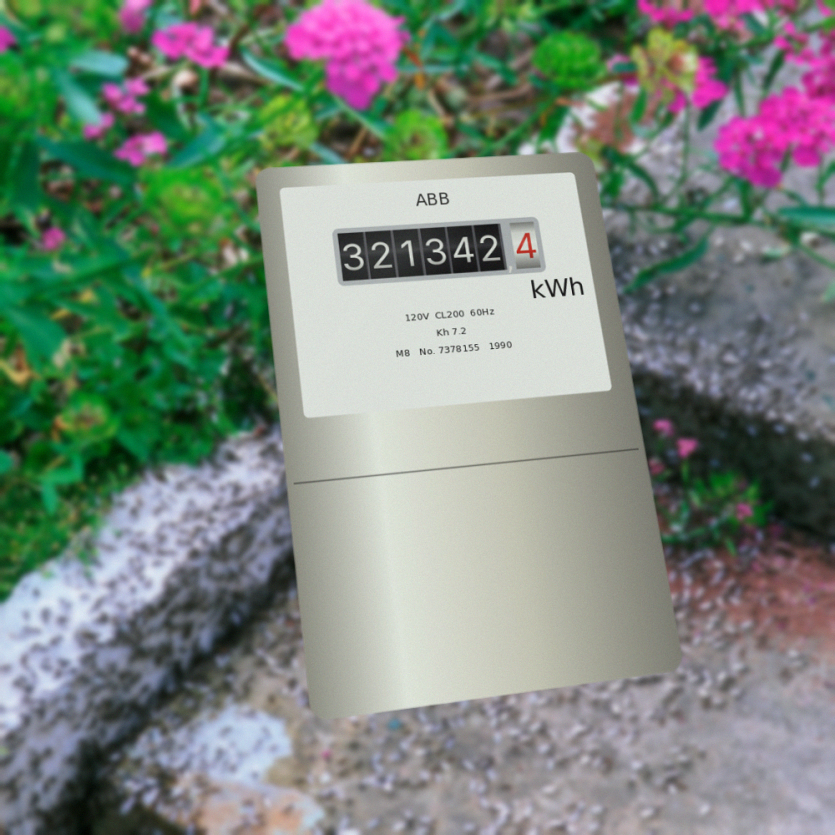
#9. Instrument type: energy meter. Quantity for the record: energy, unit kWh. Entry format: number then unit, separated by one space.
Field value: 321342.4 kWh
